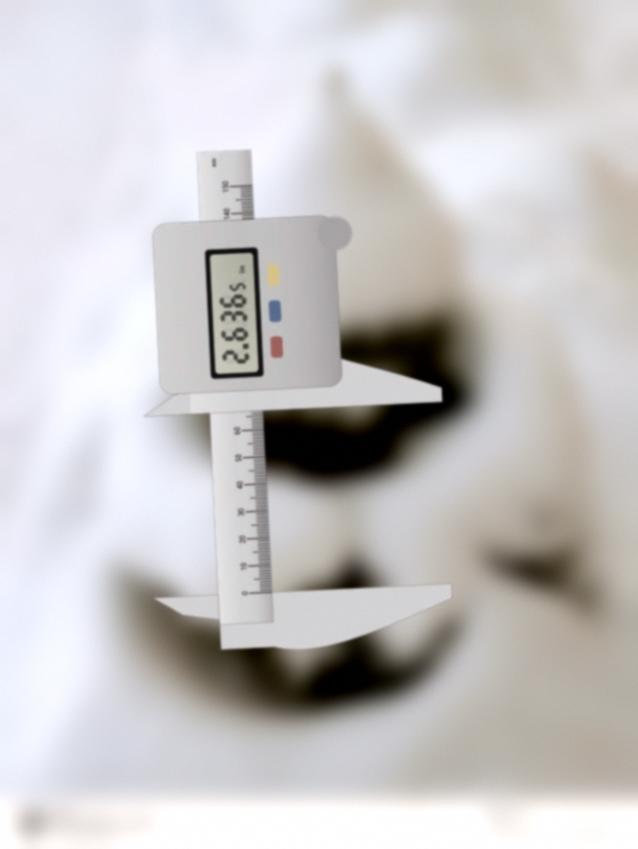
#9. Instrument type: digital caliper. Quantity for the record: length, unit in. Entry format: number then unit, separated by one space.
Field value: 2.6365 in
